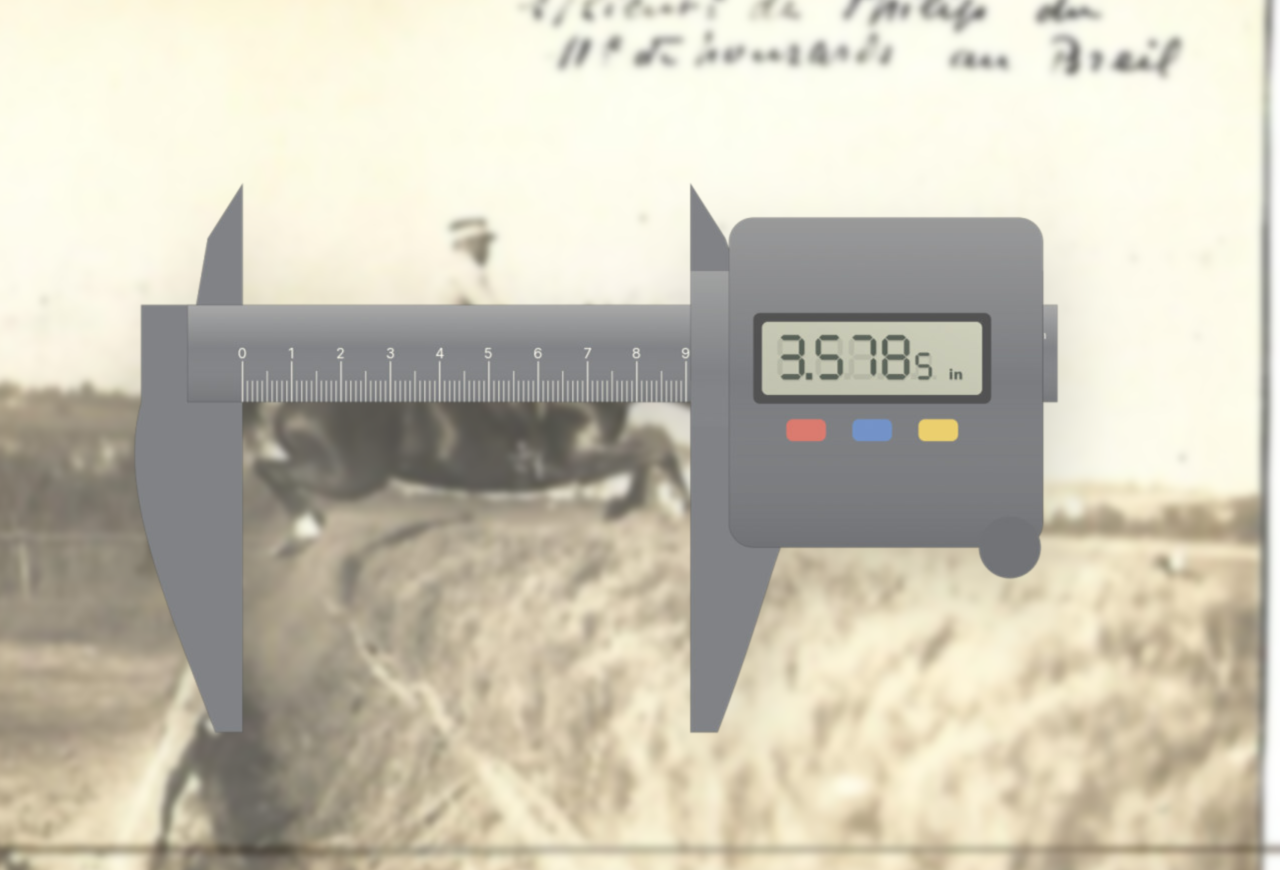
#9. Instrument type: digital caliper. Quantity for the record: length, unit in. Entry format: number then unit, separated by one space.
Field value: 3.5785 in
